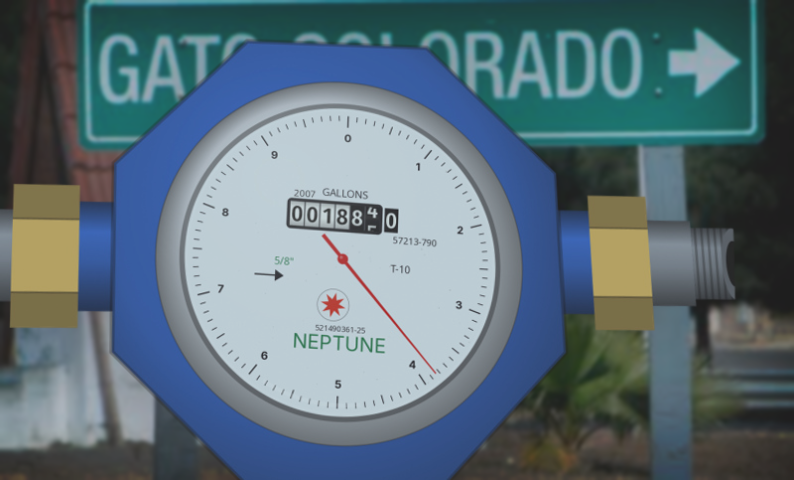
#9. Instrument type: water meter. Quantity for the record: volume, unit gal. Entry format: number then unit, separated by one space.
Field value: 18843.8 gal
